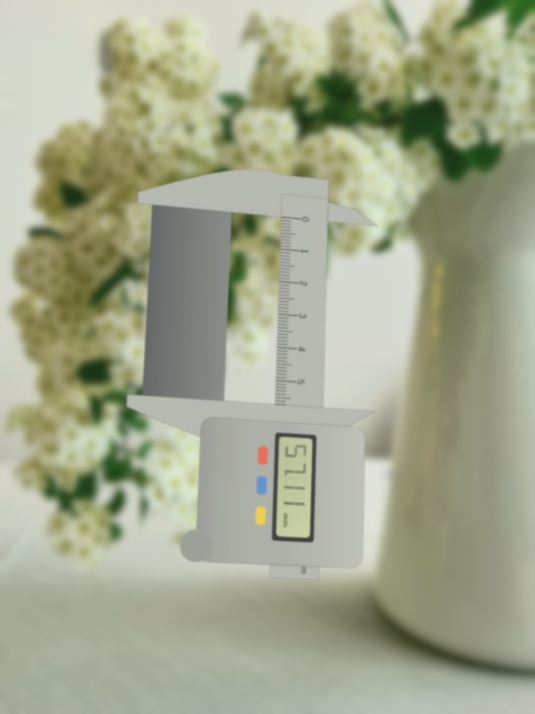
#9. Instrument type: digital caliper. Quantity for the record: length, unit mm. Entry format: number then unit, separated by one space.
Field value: 57.11 mm
